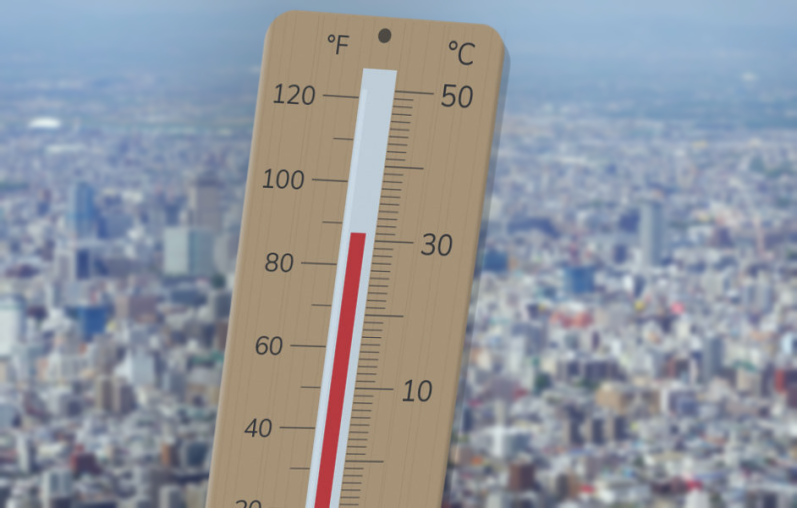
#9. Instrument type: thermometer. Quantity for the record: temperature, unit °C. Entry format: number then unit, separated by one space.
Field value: 31 °C
